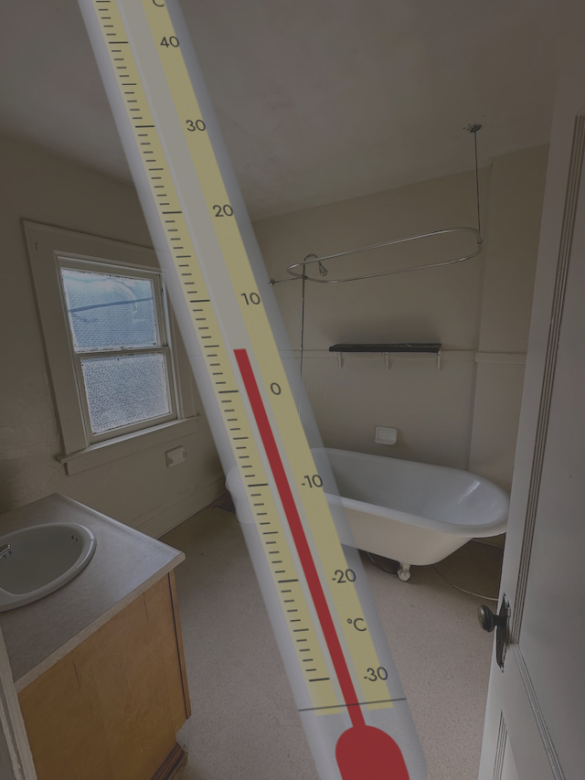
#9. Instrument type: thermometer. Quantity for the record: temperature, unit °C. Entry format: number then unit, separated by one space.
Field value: 4.5 °C
